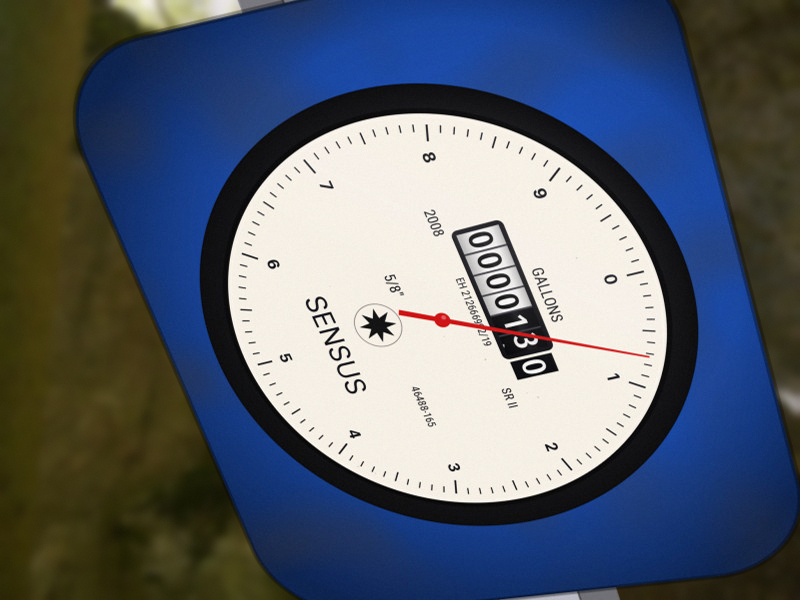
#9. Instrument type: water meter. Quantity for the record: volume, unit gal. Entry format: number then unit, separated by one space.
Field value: 130.7 gal
